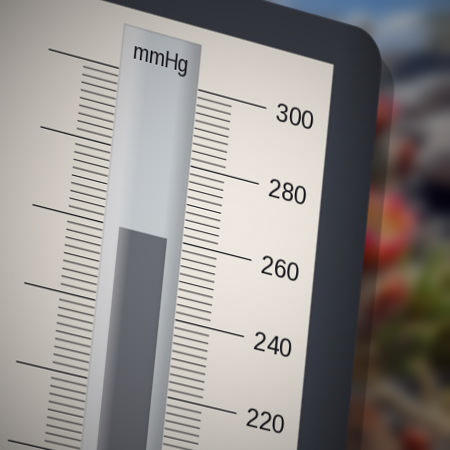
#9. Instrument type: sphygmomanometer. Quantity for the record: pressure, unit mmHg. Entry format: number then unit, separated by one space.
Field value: 260 mmHg
